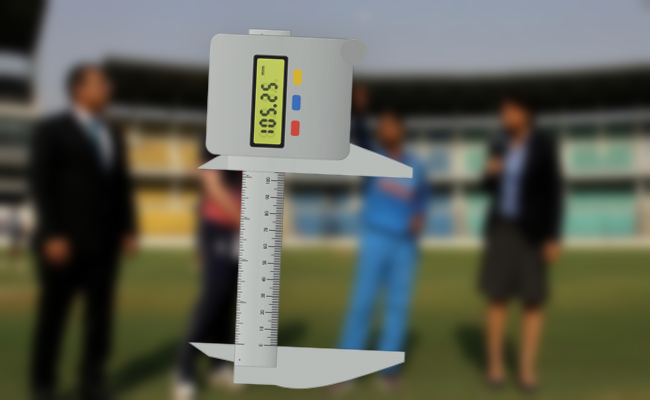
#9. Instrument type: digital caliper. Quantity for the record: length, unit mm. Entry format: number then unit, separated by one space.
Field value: 105.25 mm
